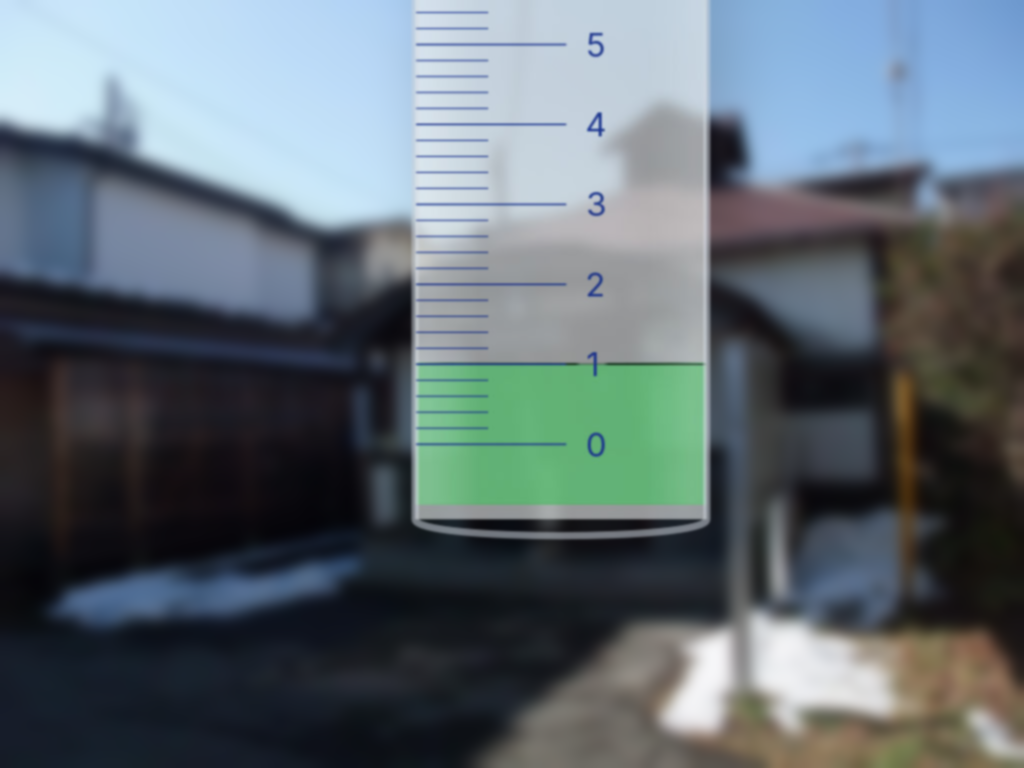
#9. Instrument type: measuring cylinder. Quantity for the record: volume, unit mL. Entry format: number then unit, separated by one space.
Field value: 1 mL
